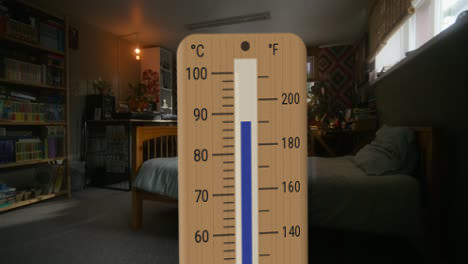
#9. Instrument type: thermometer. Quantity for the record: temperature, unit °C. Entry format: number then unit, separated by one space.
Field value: 88 °C
